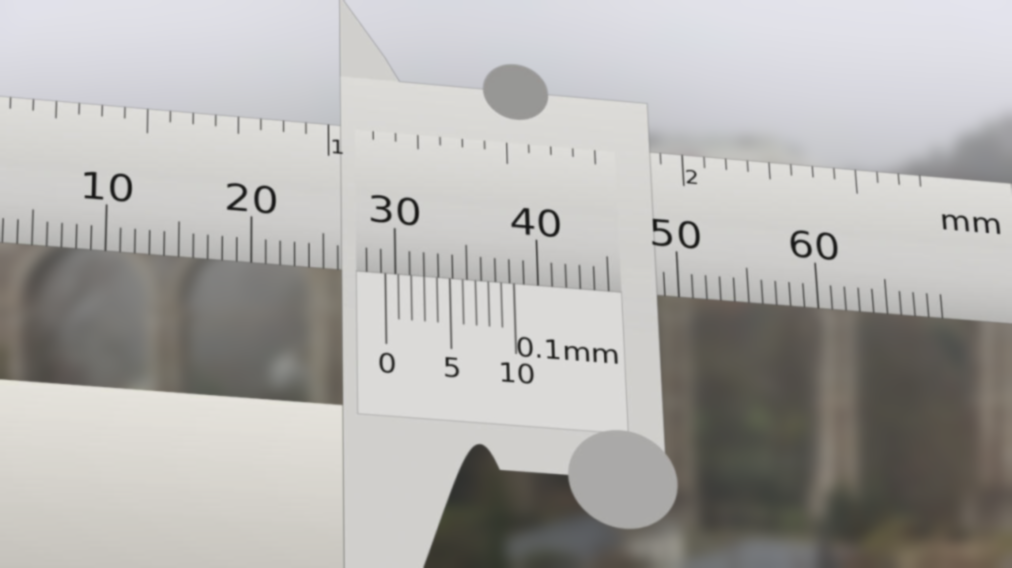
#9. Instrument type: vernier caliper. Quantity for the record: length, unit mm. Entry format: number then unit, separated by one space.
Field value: 29.3 mm
